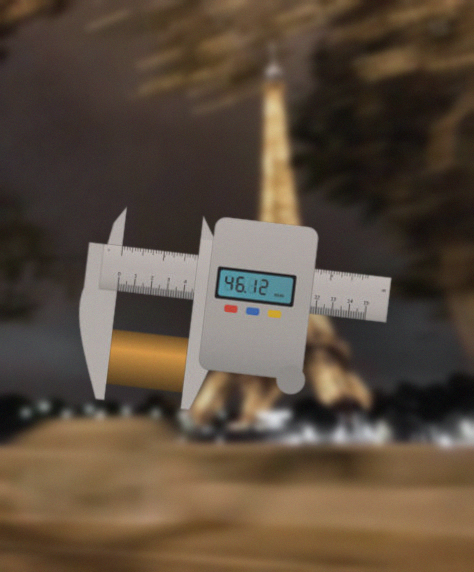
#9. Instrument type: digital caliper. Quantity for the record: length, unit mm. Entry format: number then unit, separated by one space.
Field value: 46.12 mm
